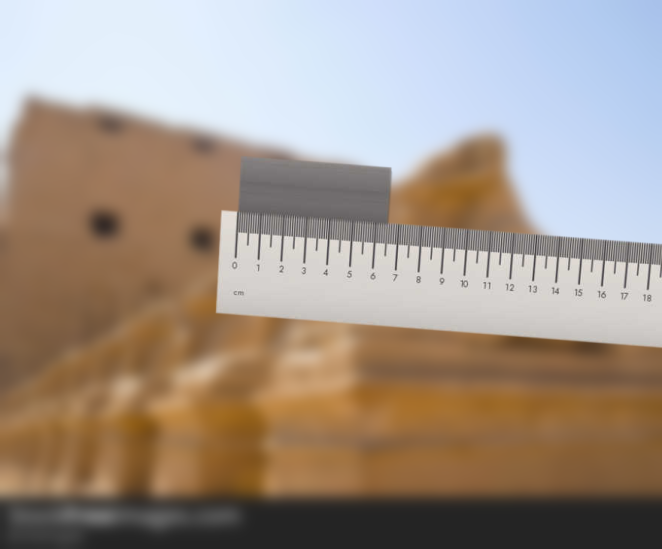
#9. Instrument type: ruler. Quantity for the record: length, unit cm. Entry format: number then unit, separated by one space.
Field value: 6.5 cm
